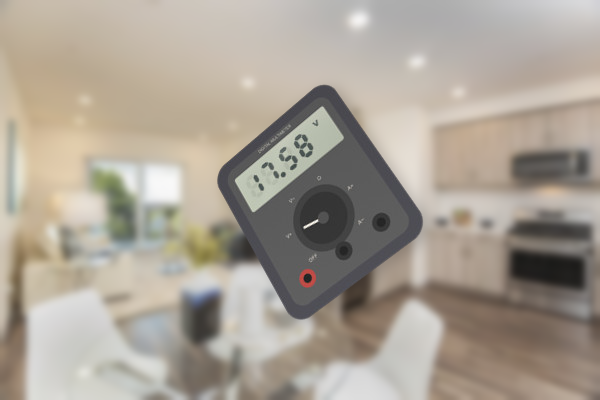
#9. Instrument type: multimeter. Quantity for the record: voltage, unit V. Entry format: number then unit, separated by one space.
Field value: 17.58 V
